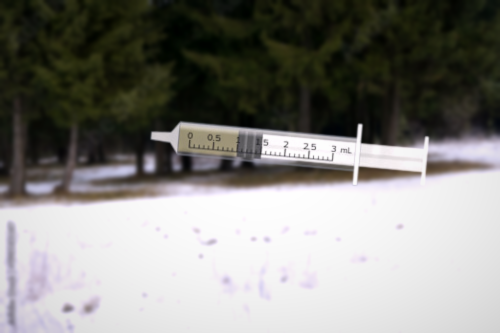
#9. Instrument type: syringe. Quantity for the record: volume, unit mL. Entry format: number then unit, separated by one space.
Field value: 1 mL
